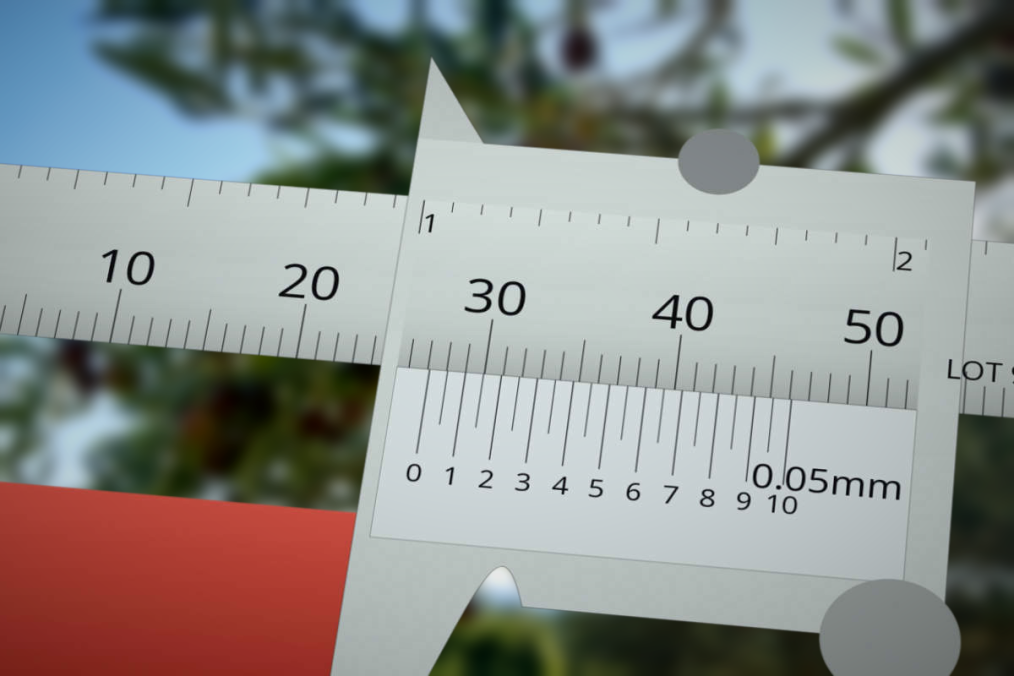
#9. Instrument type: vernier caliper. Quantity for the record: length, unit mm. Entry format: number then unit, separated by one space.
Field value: 27.1 mm
